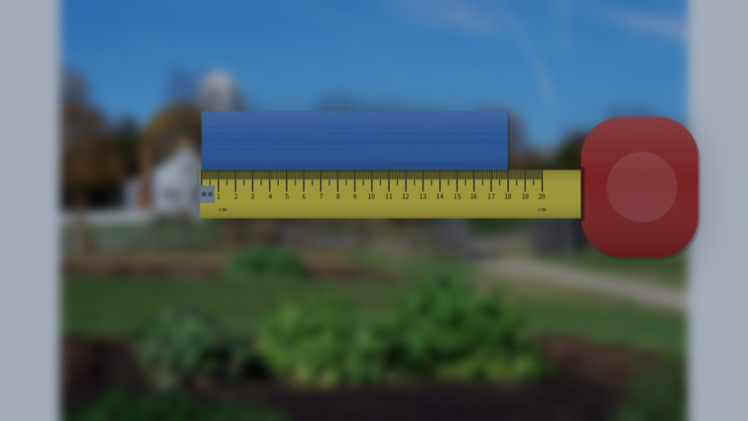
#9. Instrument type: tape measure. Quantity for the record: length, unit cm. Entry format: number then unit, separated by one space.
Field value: 18 cm
